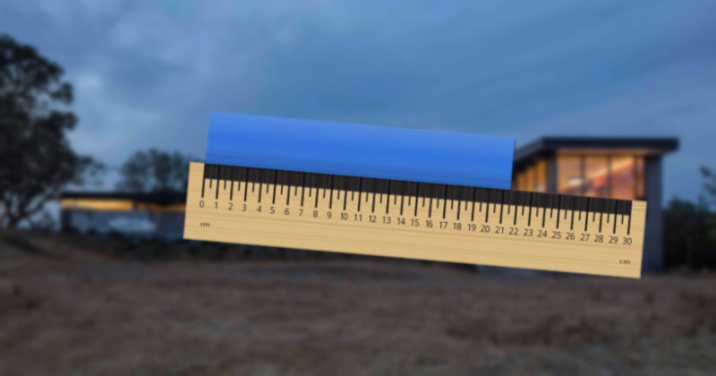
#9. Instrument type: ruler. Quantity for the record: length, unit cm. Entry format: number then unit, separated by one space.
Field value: 21.5 cm
